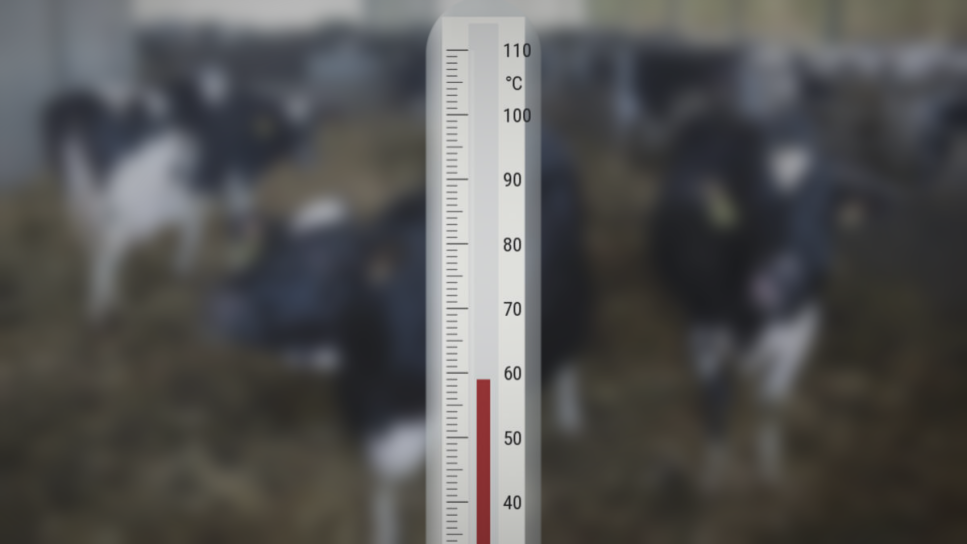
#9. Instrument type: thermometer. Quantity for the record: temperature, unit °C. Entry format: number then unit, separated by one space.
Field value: 59 °C
